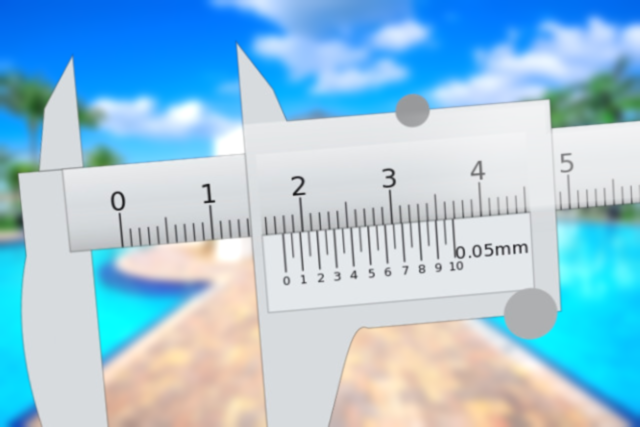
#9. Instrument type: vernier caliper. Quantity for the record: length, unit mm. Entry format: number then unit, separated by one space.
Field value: 17.8 mm
